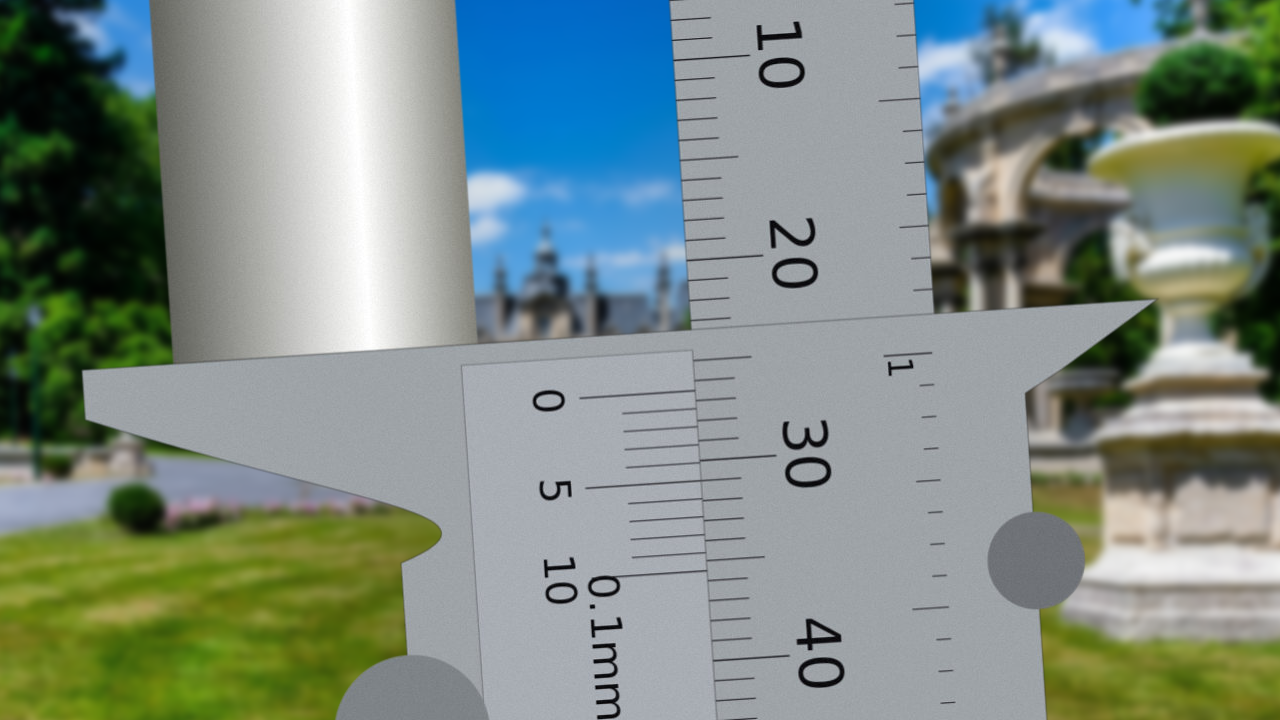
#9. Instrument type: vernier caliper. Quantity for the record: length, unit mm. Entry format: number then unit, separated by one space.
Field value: 26.5 mm
